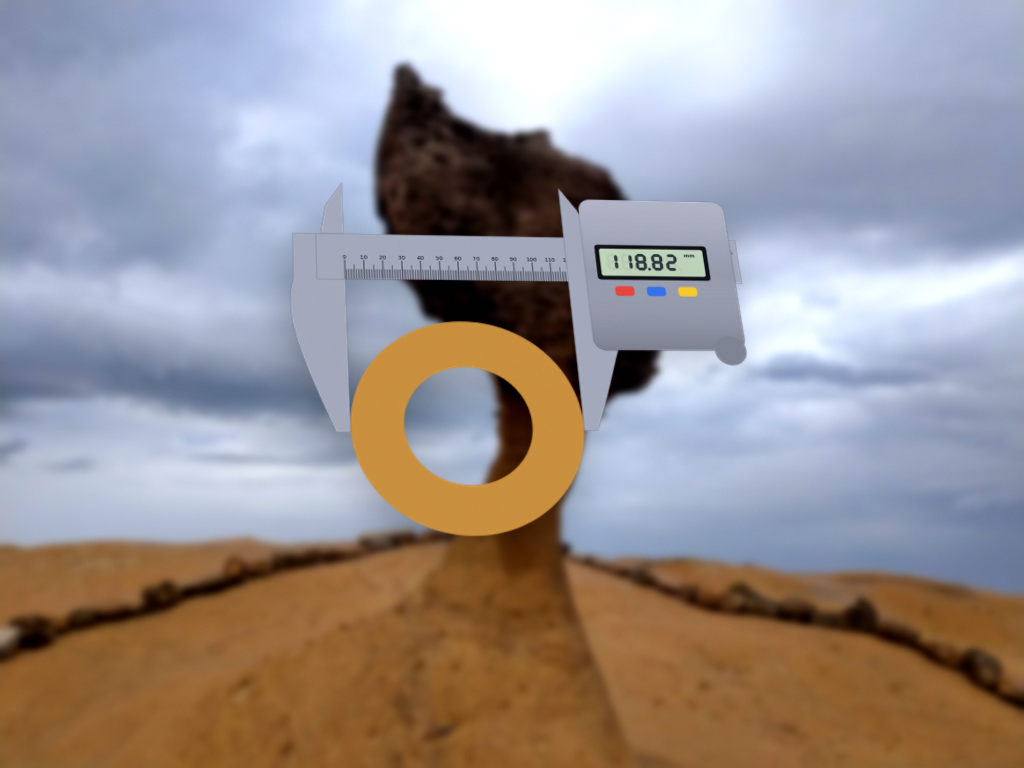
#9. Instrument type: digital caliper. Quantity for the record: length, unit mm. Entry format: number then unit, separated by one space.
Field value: 118.82 mm
